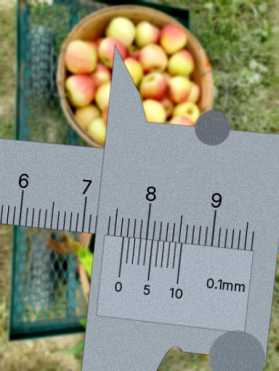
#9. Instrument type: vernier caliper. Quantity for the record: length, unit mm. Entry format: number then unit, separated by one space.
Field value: 76.4 mm
